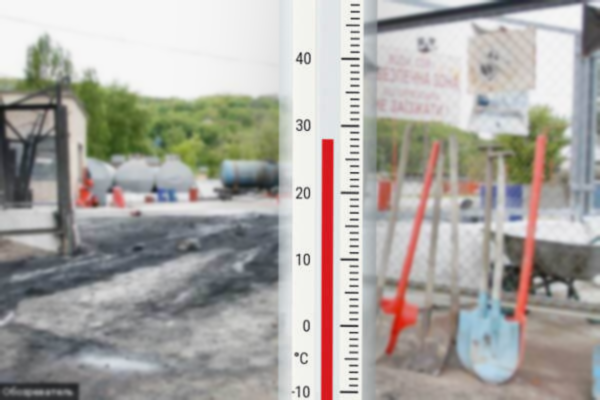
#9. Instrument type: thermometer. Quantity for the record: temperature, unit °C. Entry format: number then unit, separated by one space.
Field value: 28 °C
